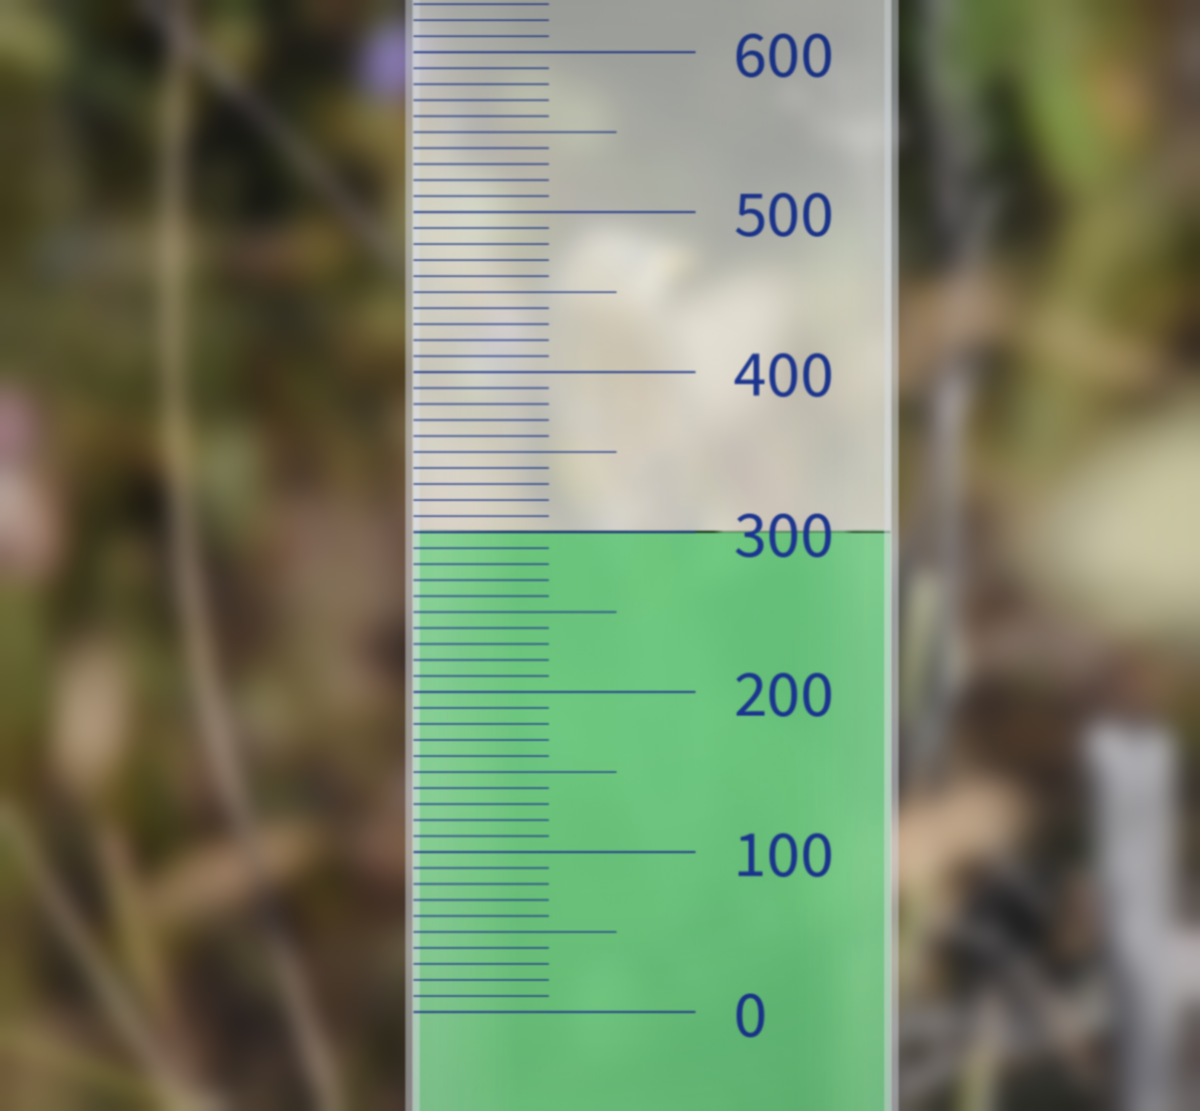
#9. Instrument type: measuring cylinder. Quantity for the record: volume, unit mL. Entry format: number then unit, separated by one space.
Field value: 300 mL
